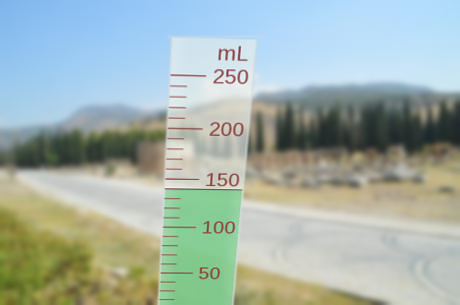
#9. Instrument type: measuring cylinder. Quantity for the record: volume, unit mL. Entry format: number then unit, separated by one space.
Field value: 140 mL
